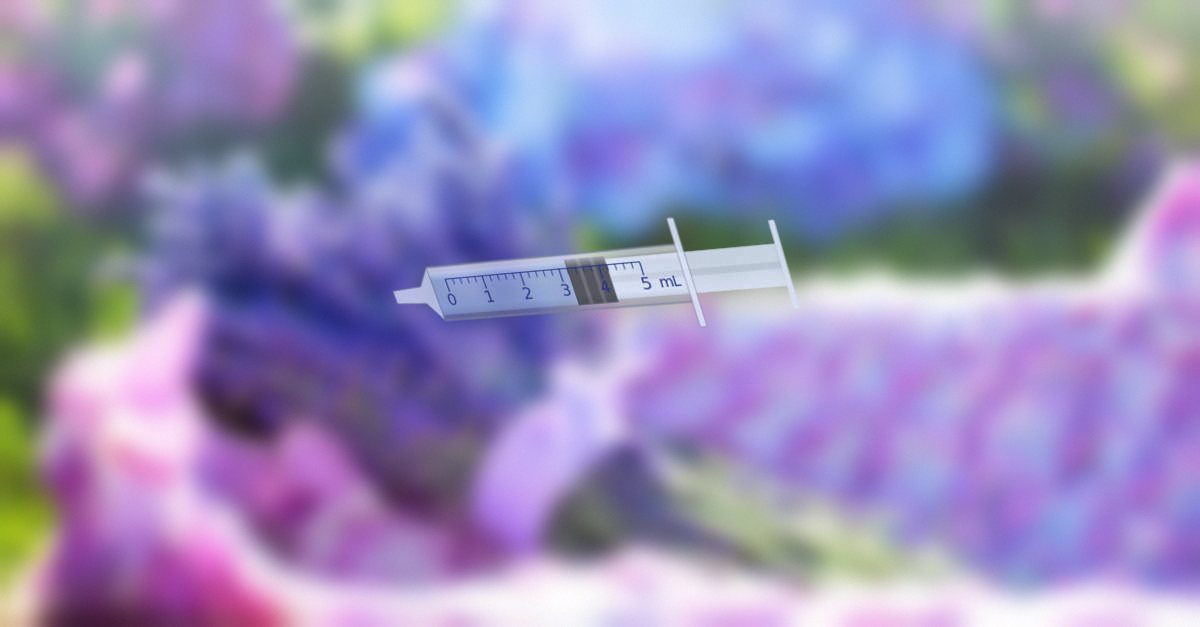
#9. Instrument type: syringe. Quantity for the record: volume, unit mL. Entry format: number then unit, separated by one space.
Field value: 3.2 mL
